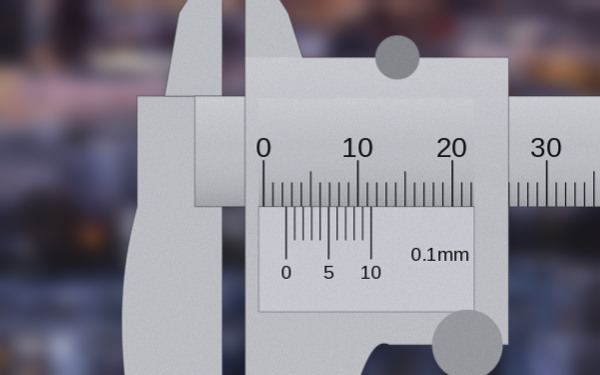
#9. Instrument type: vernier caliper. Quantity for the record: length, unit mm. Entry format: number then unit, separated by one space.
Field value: 2.4 mm
